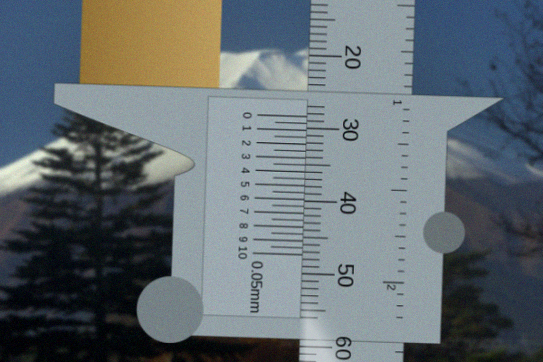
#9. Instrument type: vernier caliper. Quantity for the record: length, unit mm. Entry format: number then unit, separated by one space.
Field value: 28.4 mm
